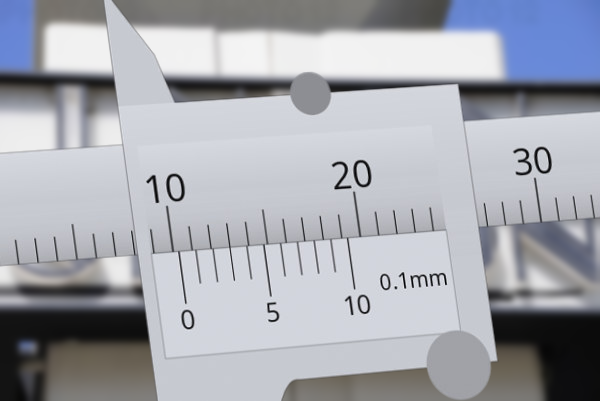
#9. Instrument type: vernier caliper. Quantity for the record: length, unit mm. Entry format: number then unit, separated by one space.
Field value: 10.3 mm
